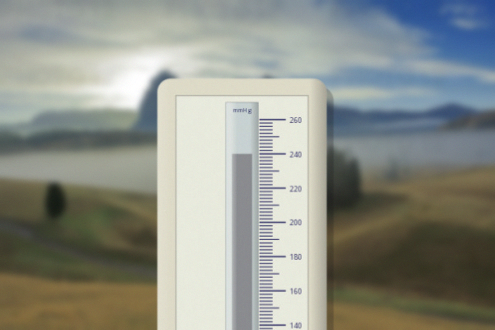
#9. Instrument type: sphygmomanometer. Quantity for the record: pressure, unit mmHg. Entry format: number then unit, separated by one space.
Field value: 240 mmHg
